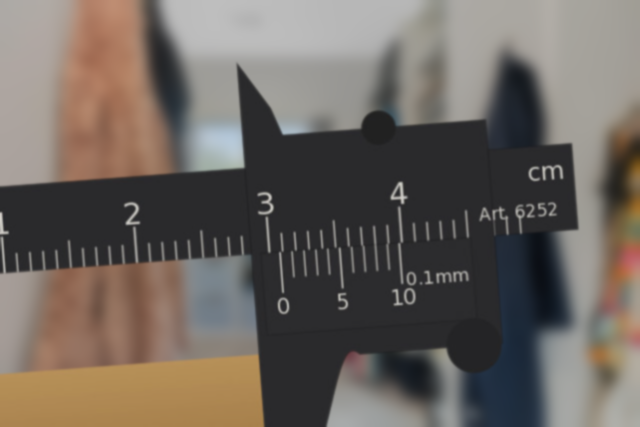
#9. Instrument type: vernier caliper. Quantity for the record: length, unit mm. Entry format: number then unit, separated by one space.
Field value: 30.8 mm
